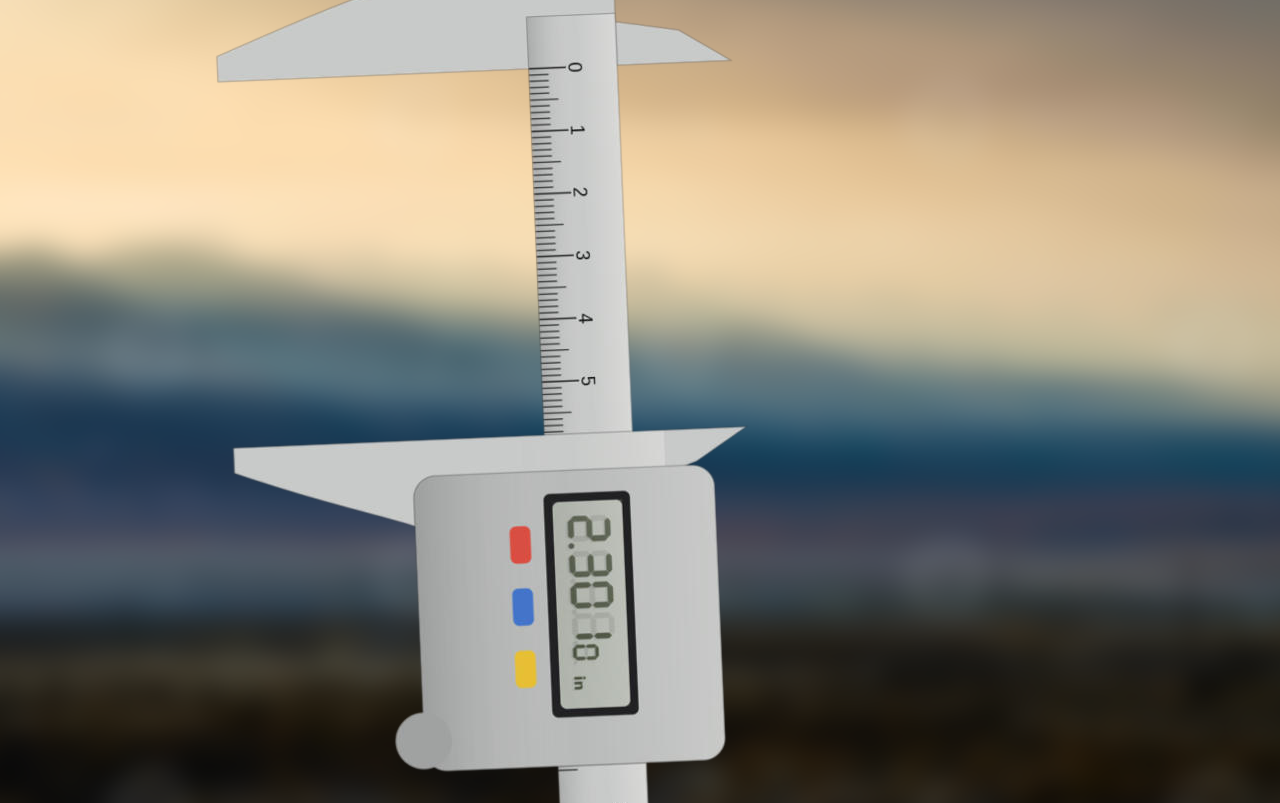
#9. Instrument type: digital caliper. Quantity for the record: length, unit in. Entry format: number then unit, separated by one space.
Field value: 2.3010 in
